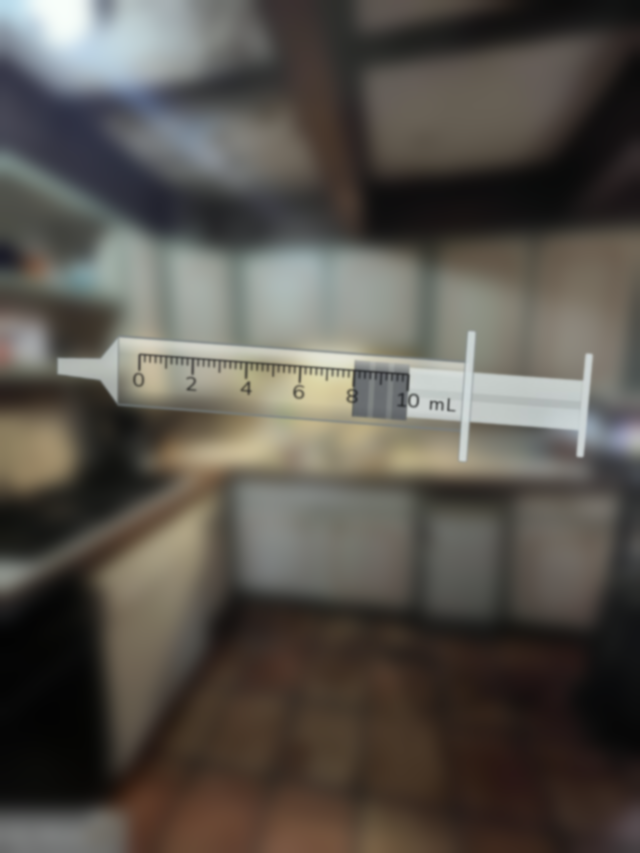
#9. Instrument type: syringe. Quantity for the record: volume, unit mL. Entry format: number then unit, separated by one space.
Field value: 8 mL
